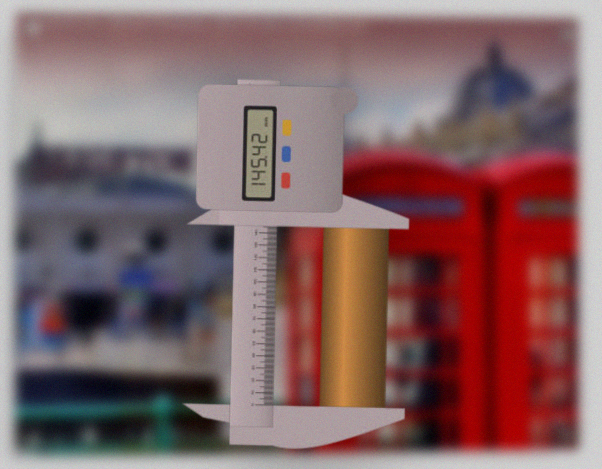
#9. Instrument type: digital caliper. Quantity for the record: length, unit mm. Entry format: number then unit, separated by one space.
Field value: 145.42 mm
